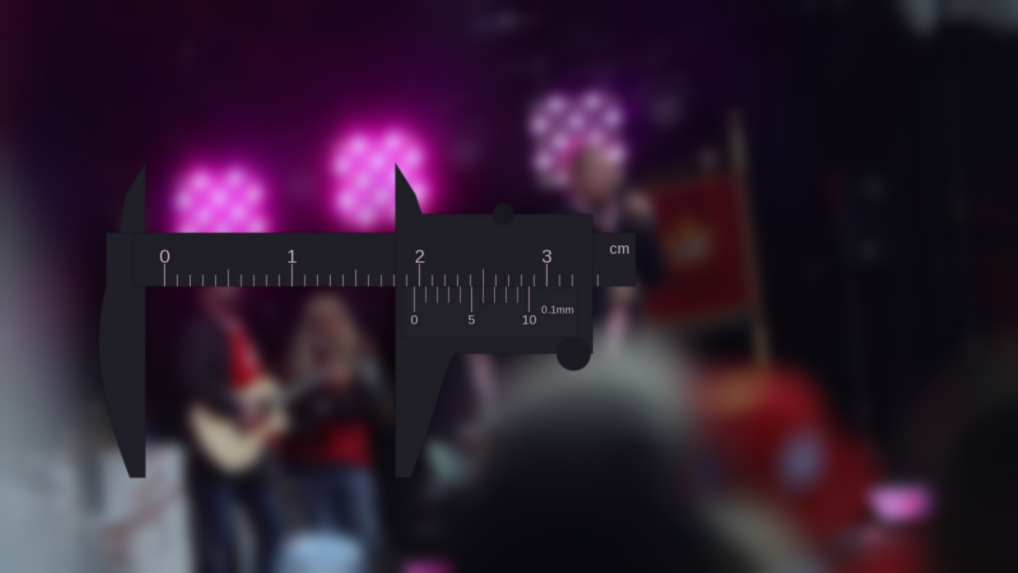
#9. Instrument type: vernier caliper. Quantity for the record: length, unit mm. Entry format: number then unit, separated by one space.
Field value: 19.6 mm
